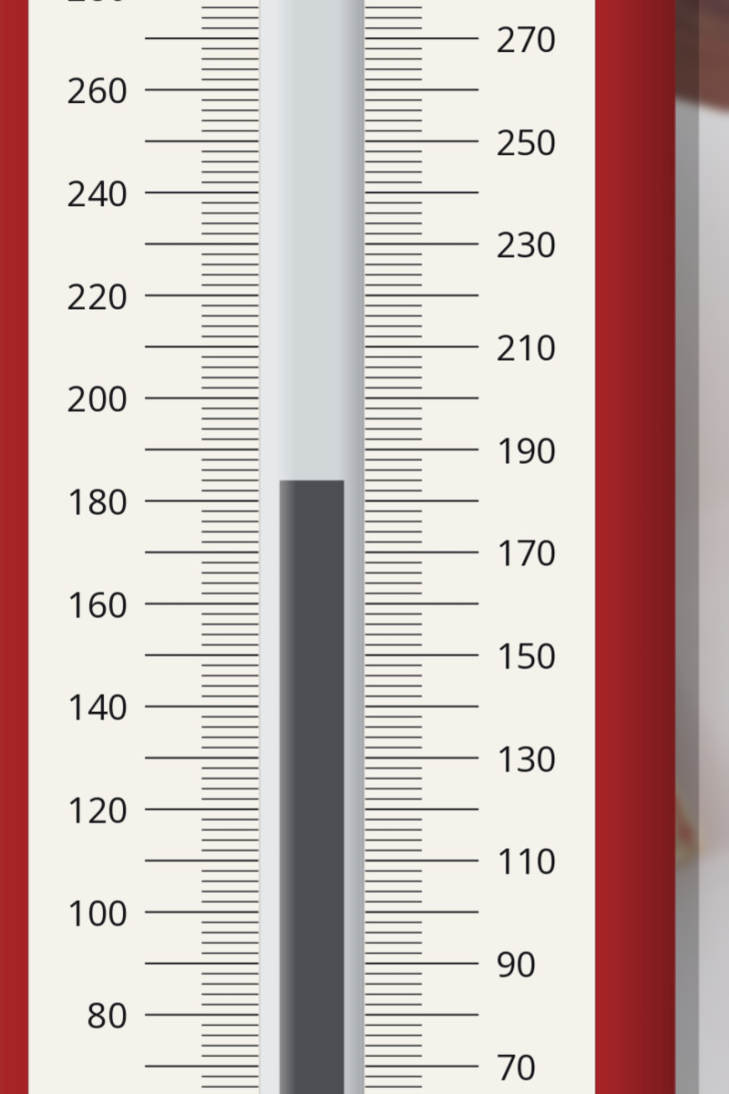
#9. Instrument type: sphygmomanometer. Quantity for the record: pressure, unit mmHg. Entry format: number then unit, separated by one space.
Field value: 184 mmHg
